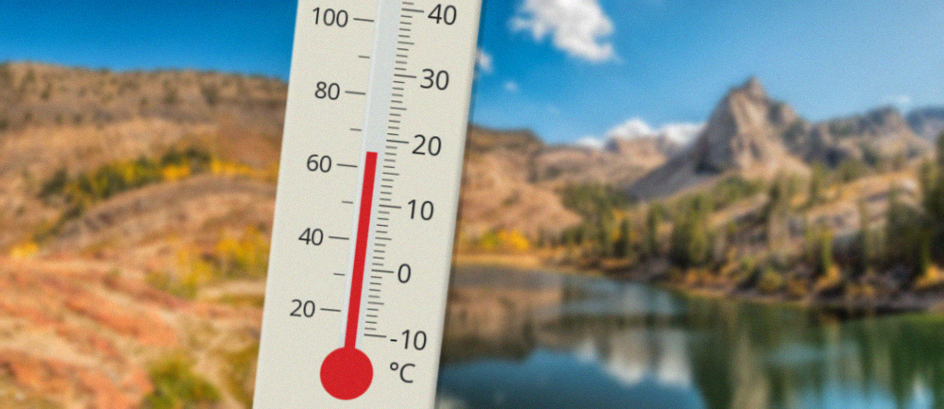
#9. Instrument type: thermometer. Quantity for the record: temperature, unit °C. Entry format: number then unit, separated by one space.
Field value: 18 °C
